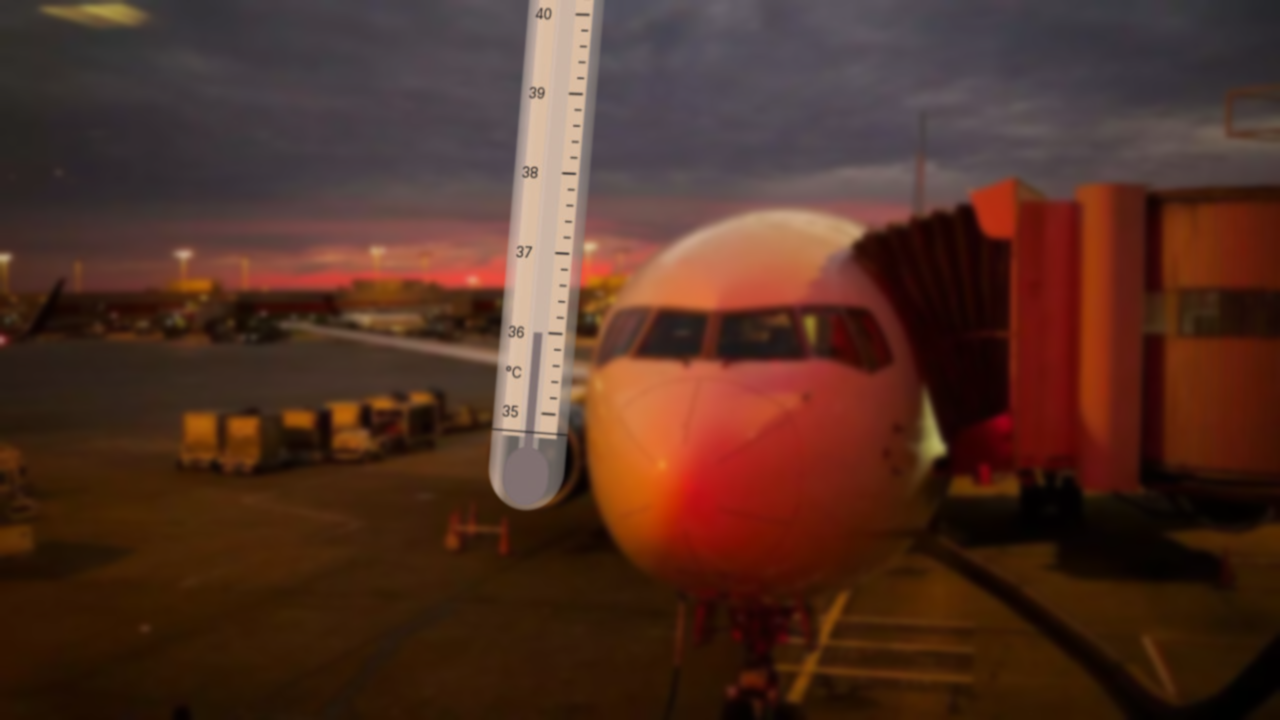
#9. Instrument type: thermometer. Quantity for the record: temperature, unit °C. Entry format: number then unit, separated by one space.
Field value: 36 °C
